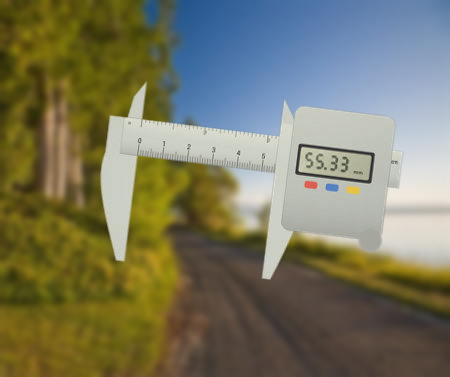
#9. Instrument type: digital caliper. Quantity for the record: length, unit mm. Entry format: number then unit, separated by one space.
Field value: 55.33 mm
